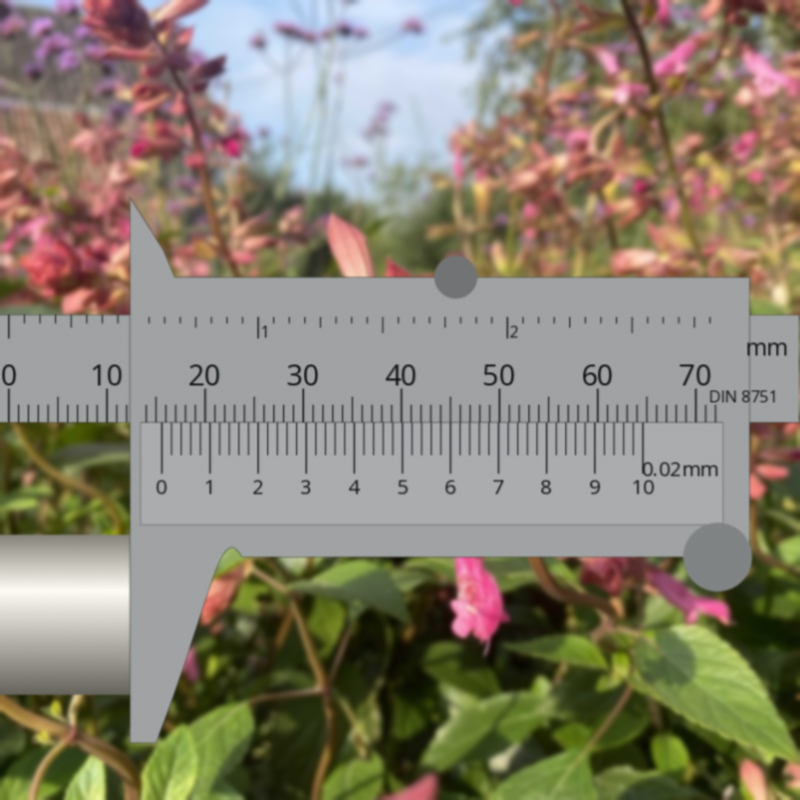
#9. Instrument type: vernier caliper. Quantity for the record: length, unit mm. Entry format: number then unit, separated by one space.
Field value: 15.6 mm
